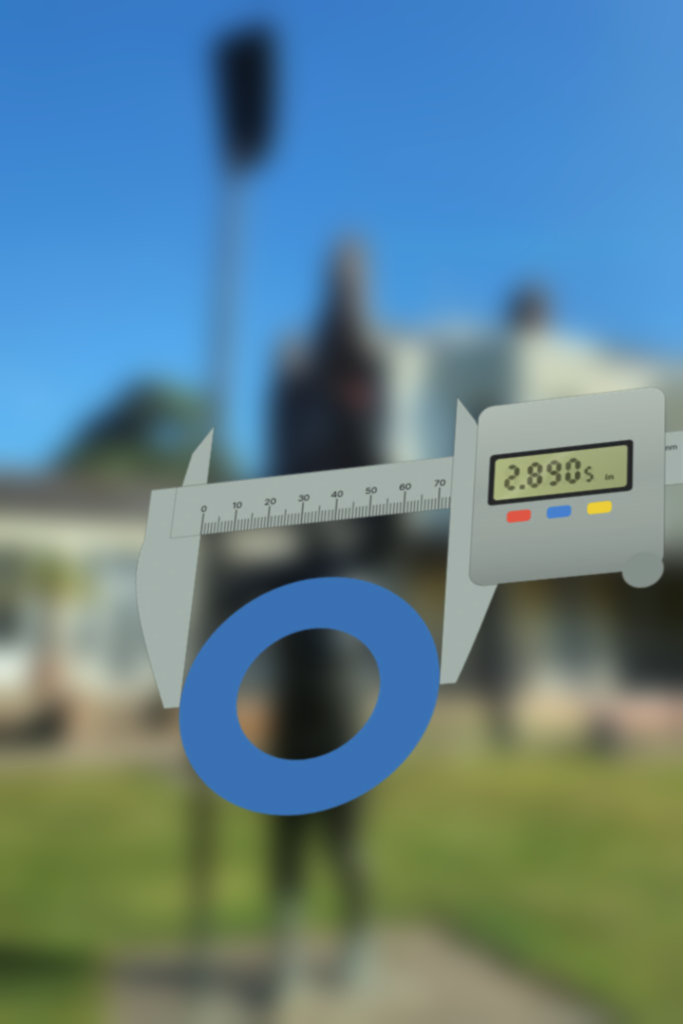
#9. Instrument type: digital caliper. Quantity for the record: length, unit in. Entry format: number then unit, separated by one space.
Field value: 2.8905 in
